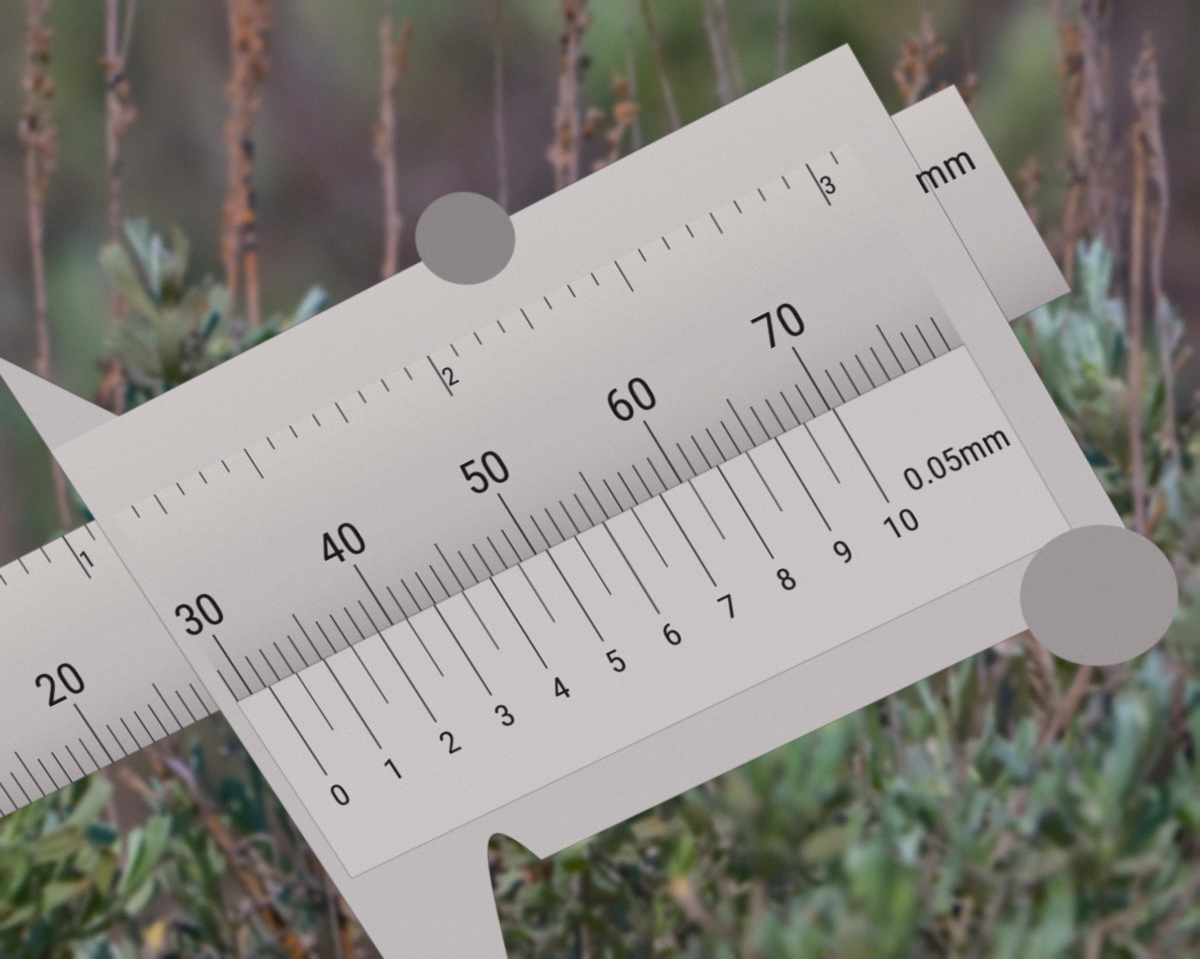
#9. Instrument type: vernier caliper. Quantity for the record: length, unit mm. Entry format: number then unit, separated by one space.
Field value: 31.2 mm
